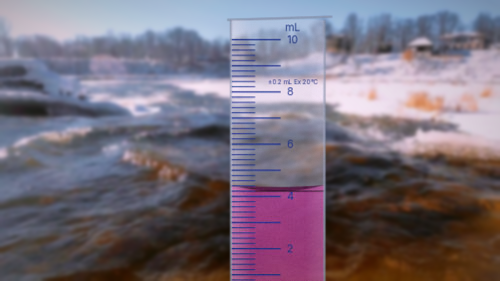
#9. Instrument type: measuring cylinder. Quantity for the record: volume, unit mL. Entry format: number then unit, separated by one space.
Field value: 4.2 mL
